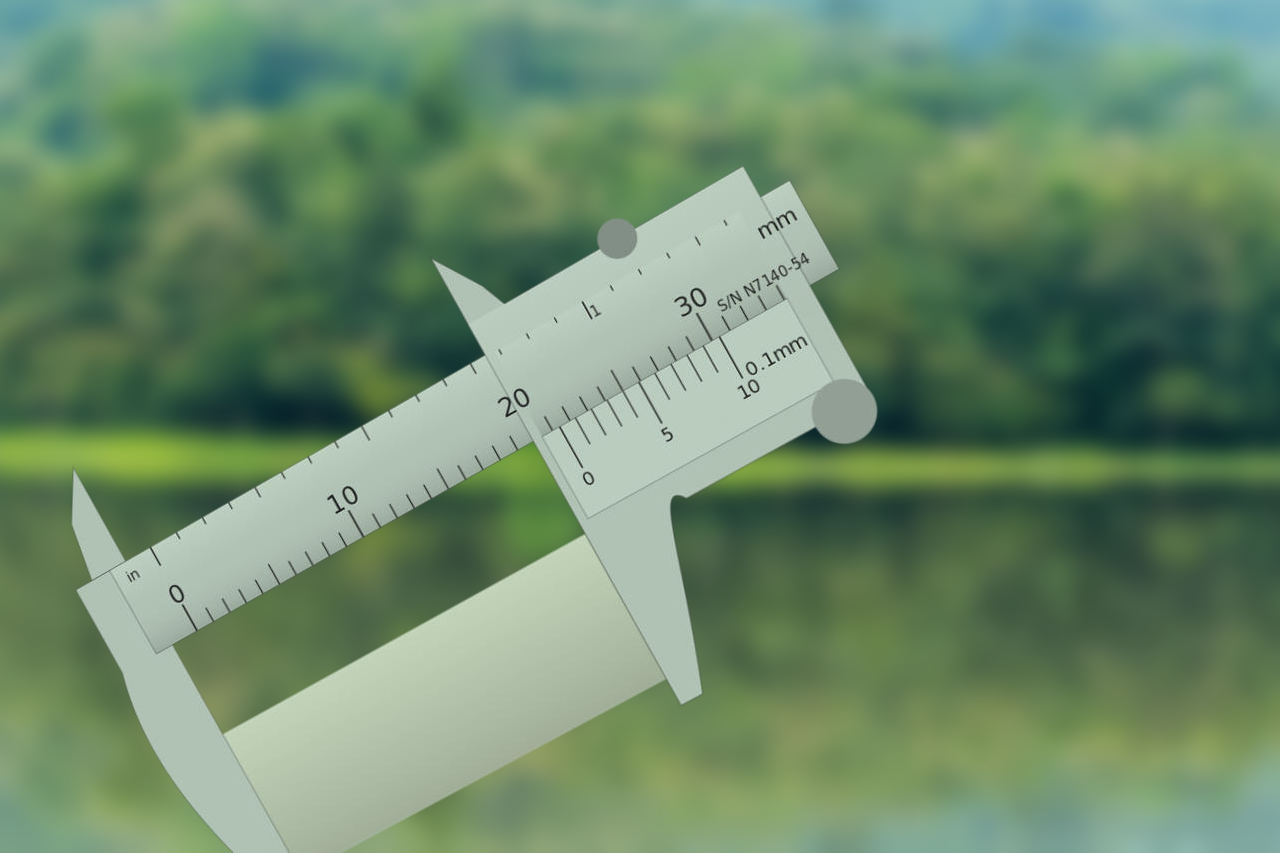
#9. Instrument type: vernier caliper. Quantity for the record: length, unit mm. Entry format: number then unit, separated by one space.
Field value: 21.4 mm
